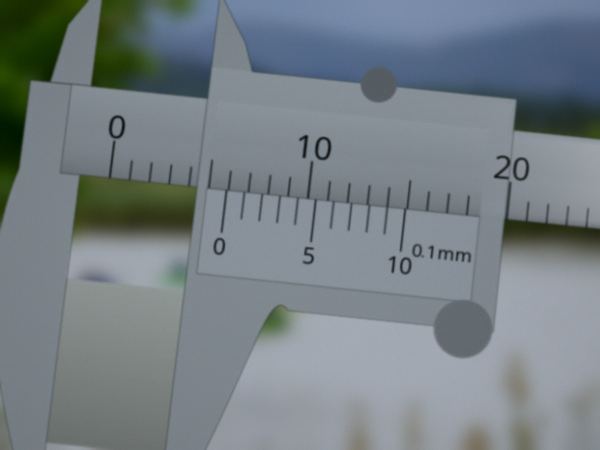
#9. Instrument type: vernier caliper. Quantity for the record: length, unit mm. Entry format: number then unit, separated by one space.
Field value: 5.9 mm
